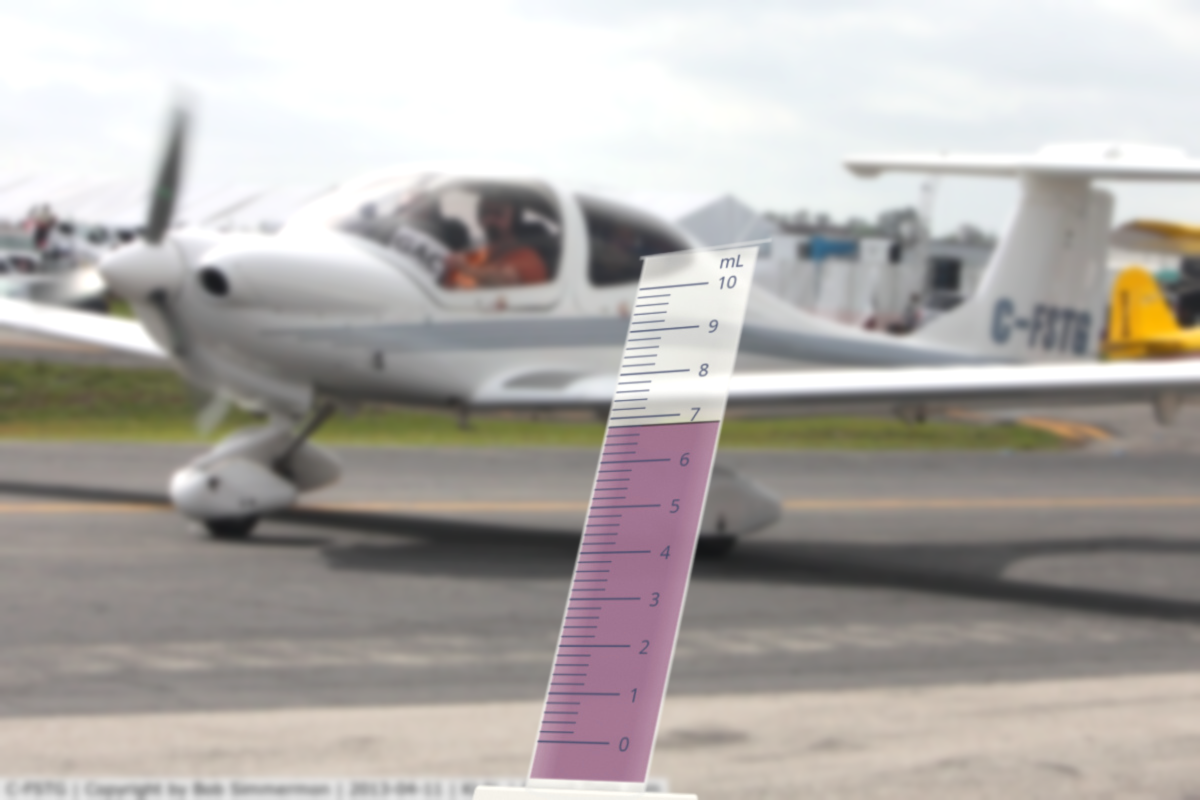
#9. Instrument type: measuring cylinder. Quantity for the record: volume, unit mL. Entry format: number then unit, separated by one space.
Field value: 6.8 mL
